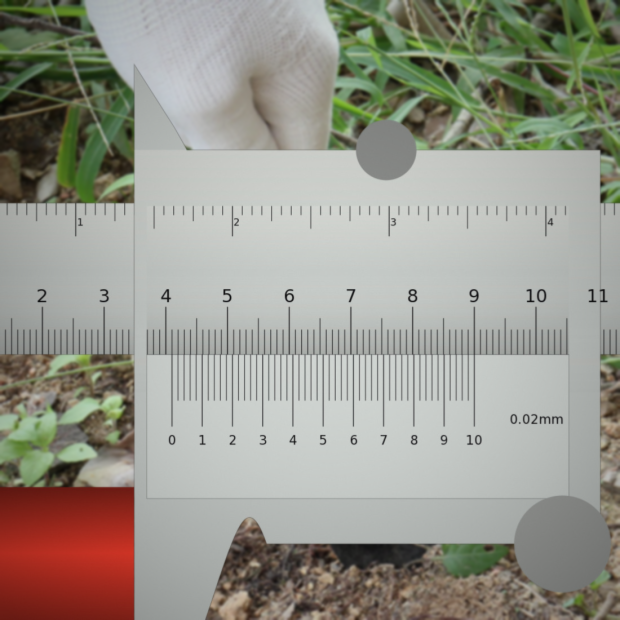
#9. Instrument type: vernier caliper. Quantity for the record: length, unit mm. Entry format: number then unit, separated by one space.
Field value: 41.0 mm
